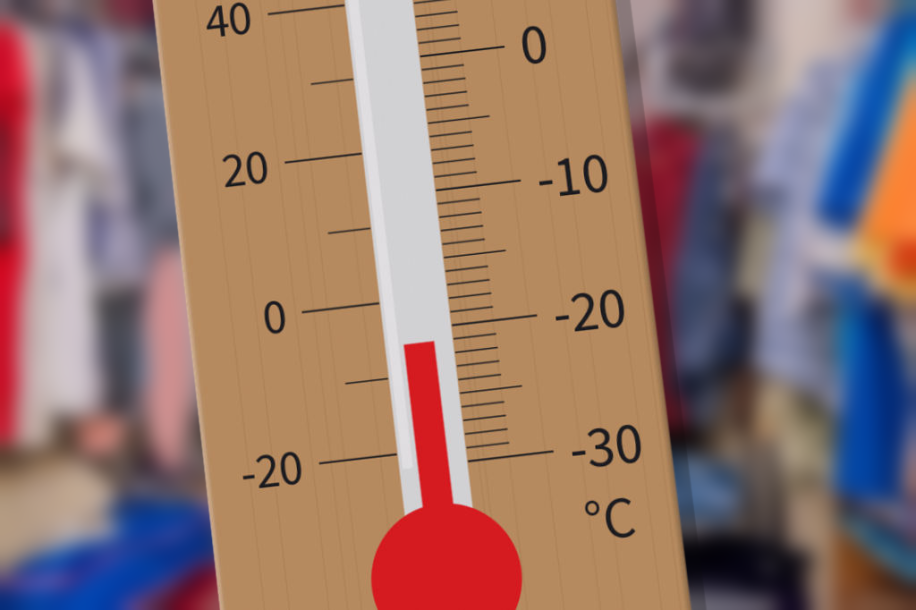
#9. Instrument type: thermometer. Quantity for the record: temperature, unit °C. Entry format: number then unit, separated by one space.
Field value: -21 °C
